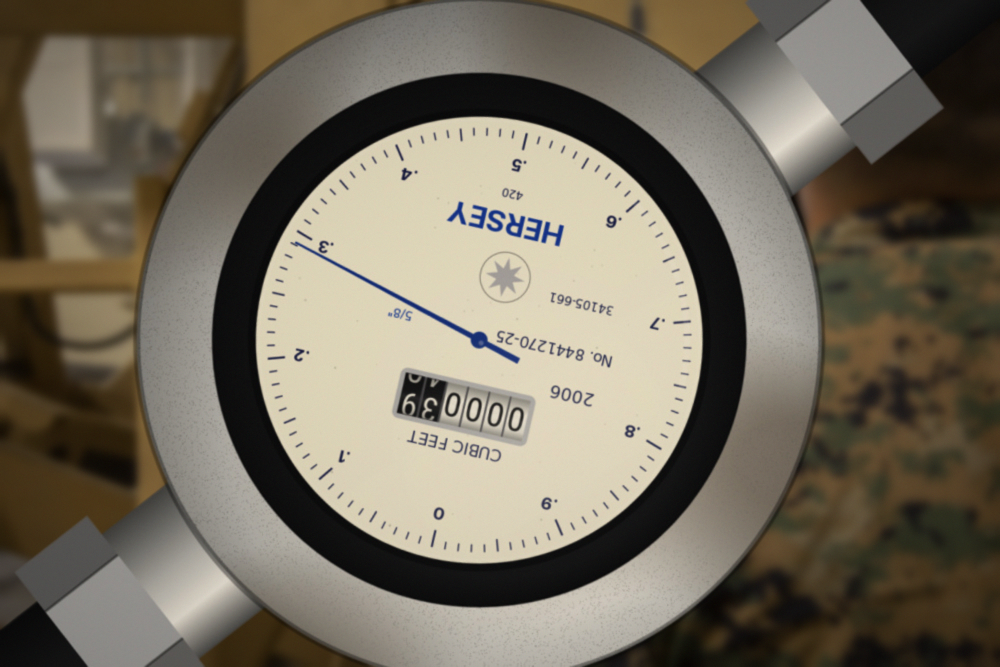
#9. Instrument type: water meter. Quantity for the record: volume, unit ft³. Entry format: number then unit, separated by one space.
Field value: 39.29 ft³
